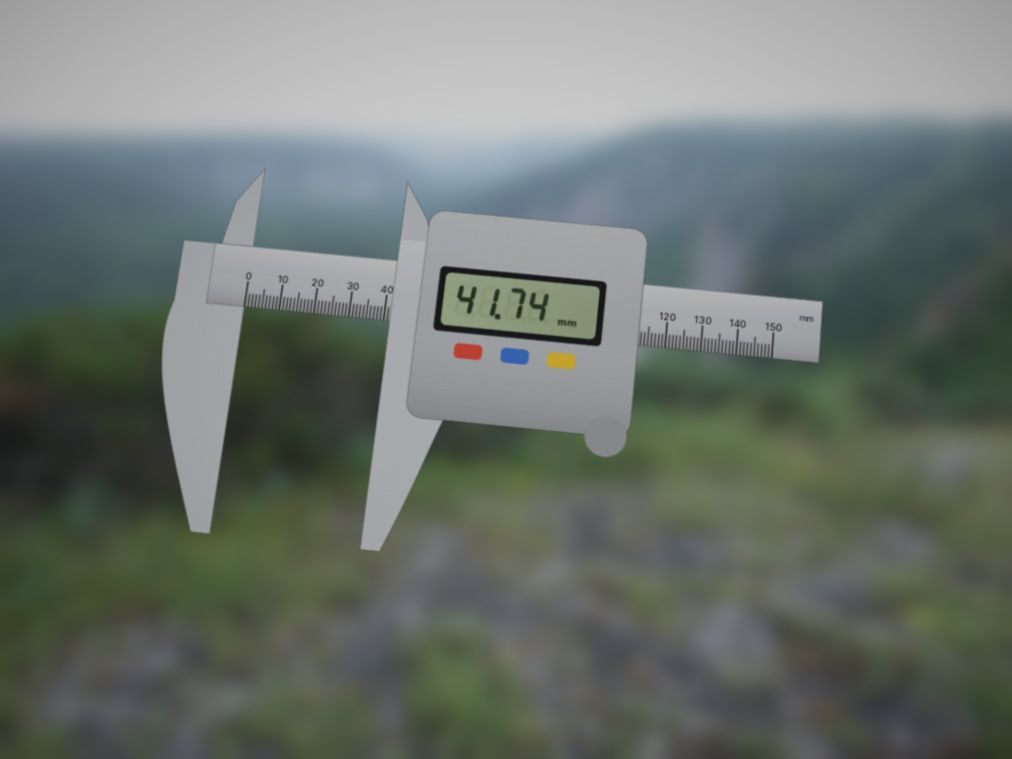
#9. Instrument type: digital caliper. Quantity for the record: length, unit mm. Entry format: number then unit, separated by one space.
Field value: 41.74 mm
